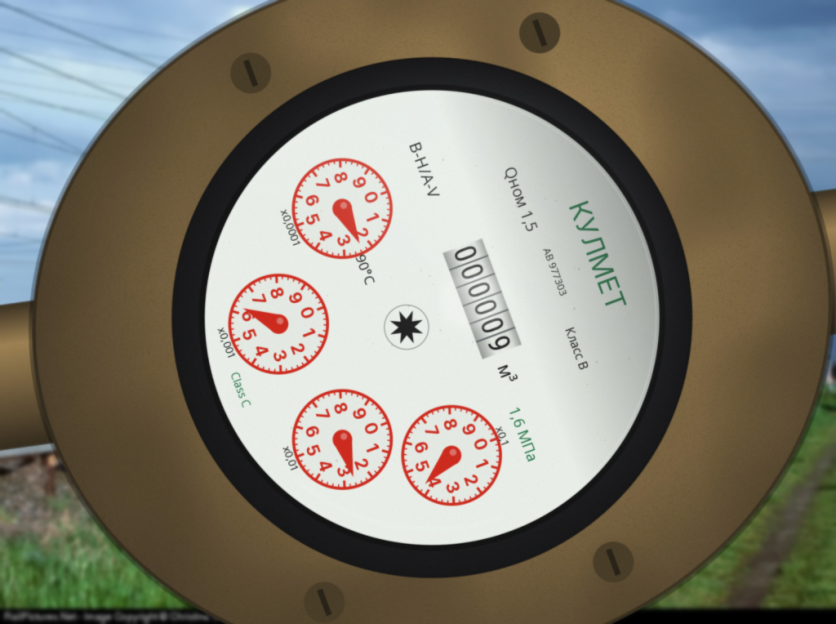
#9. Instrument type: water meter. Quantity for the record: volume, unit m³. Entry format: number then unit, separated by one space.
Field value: 9.4262 m³
